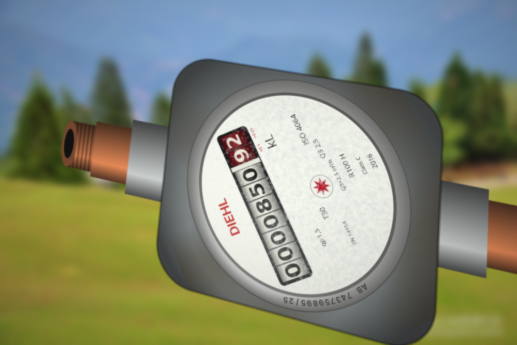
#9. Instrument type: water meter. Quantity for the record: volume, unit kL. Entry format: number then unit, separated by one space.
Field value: 850.92 kL
